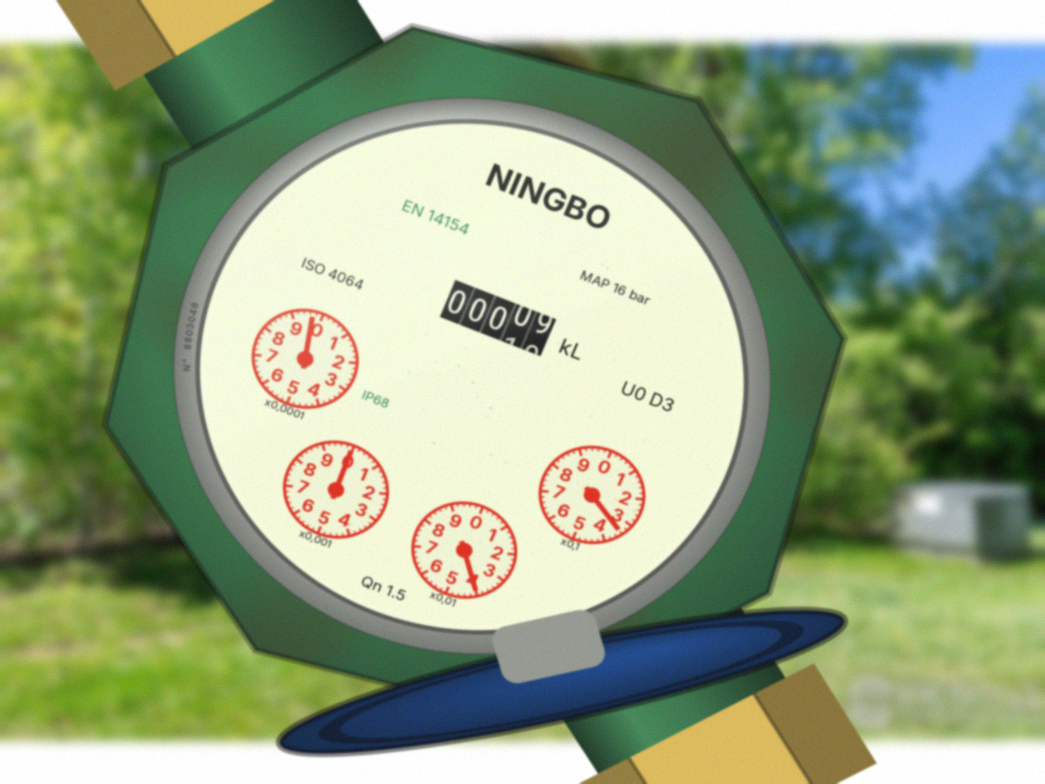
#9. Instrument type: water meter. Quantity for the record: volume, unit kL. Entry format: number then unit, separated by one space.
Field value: 9.3399 kL
